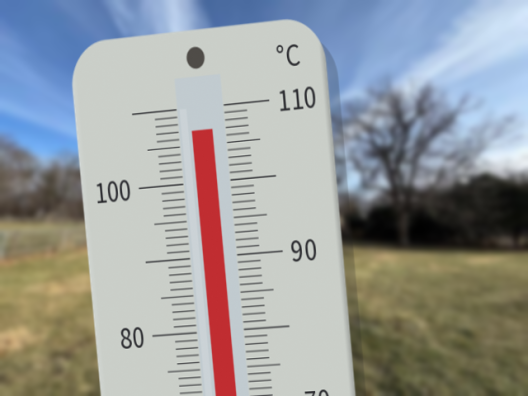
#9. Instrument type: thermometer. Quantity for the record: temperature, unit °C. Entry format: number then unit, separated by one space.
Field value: 107 °C
